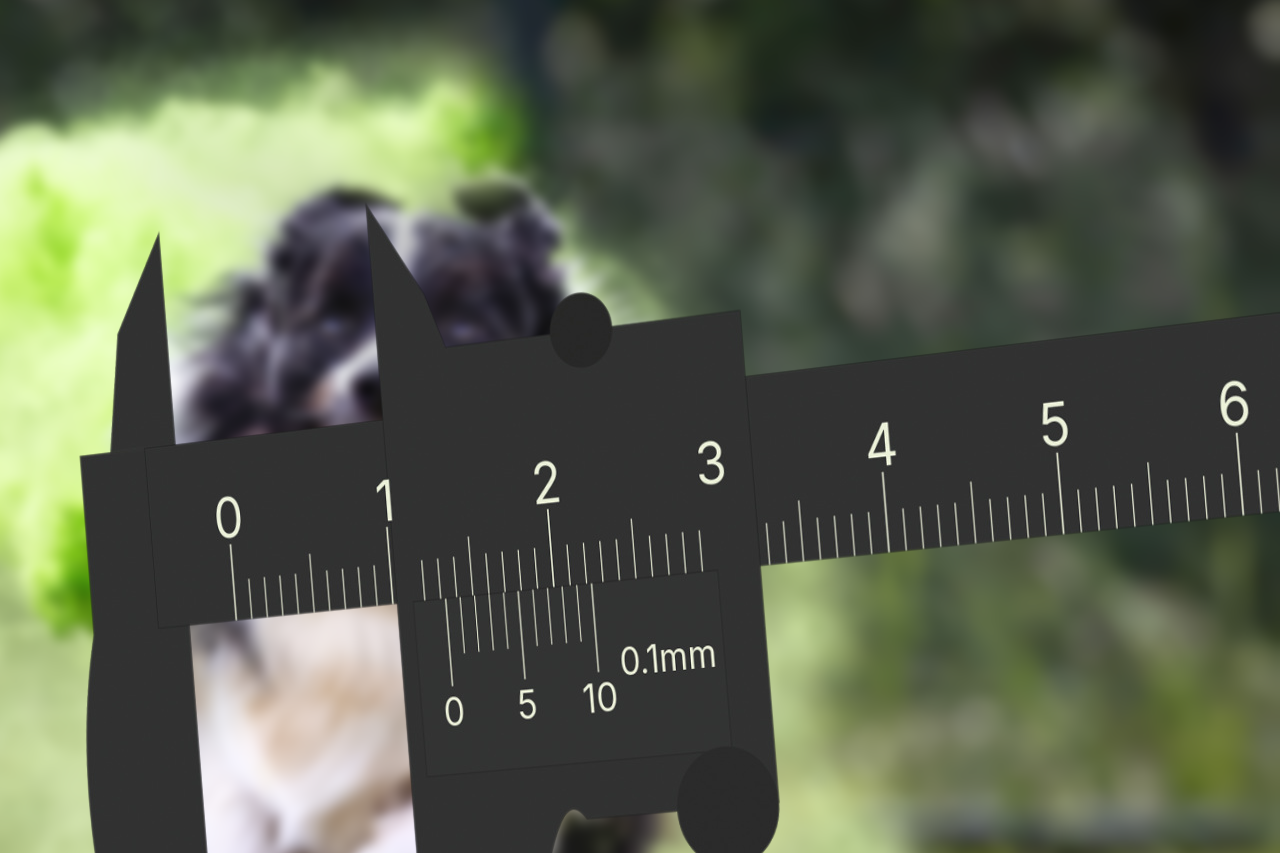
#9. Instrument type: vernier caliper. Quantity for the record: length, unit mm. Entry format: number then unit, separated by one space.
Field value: 13.3 mm
